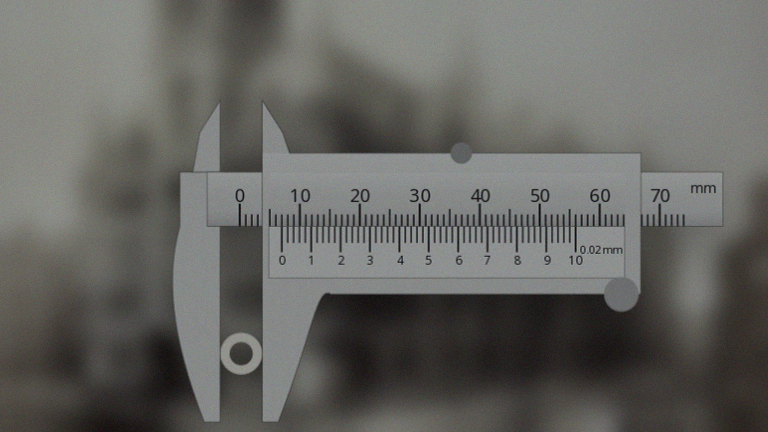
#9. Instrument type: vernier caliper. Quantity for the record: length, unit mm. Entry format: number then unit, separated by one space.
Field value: 7.0 mm
